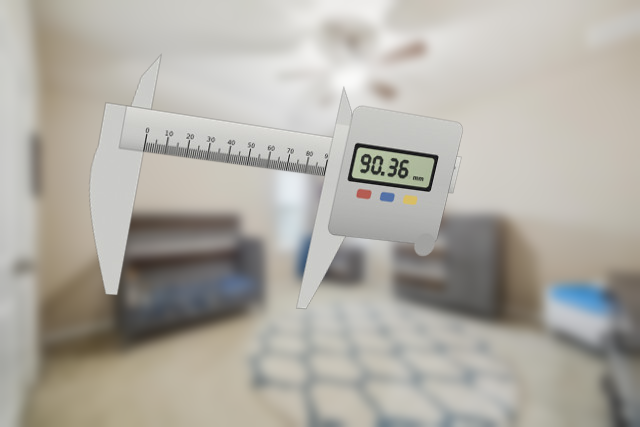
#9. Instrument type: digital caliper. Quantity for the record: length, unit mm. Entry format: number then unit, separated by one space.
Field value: 90.36 mm
